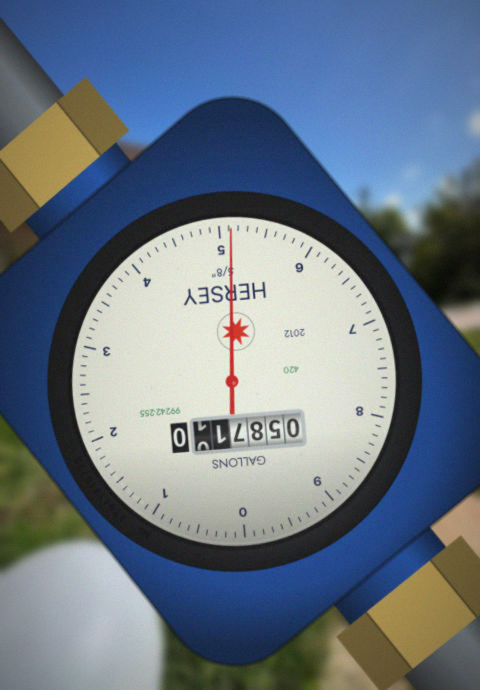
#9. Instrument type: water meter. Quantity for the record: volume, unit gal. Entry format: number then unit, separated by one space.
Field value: 587105.1 gal
